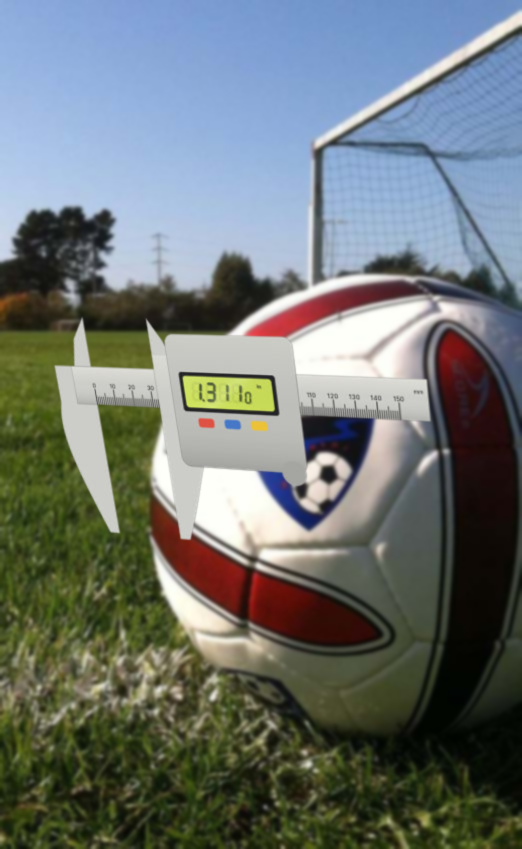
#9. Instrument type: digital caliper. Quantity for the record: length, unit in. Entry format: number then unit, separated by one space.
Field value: 1.3110 in
